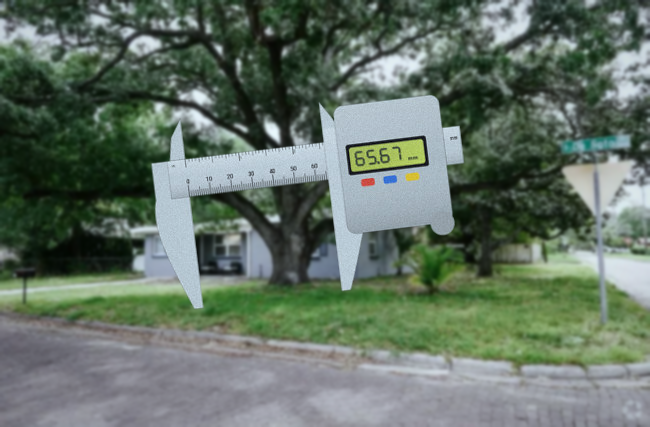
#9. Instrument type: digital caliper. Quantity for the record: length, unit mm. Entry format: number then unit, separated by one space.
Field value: 65.67 mm
